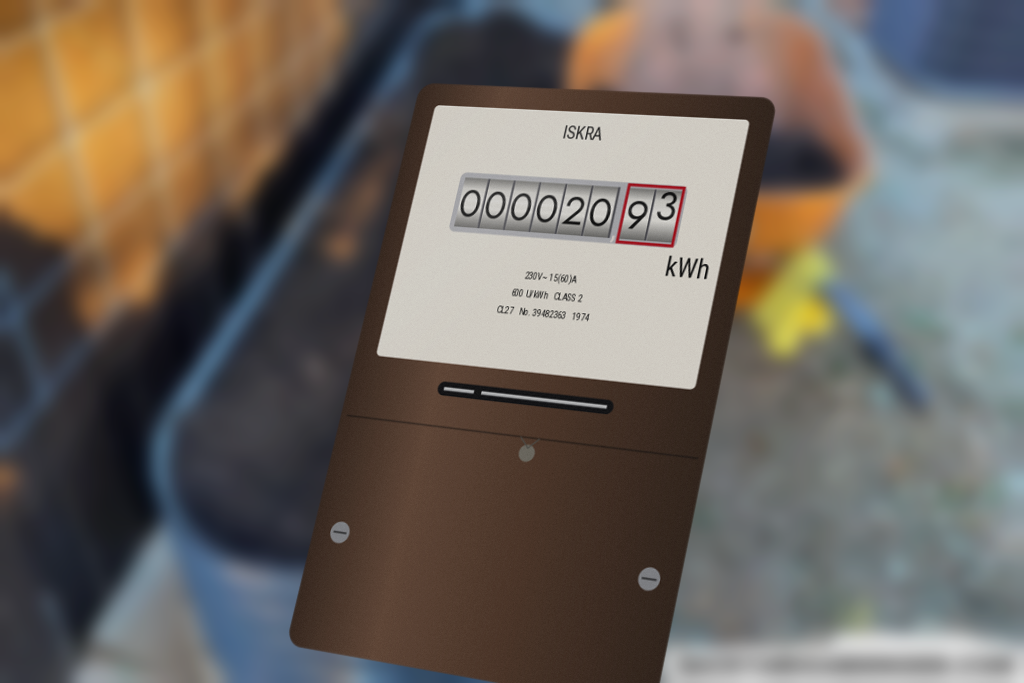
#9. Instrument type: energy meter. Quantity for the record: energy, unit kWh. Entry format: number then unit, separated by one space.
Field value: 20.93 kWh
